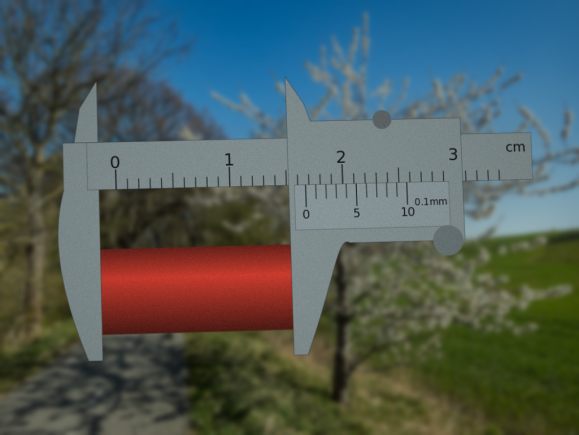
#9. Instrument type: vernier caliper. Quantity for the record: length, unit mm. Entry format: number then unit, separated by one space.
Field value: 16.7 mm
